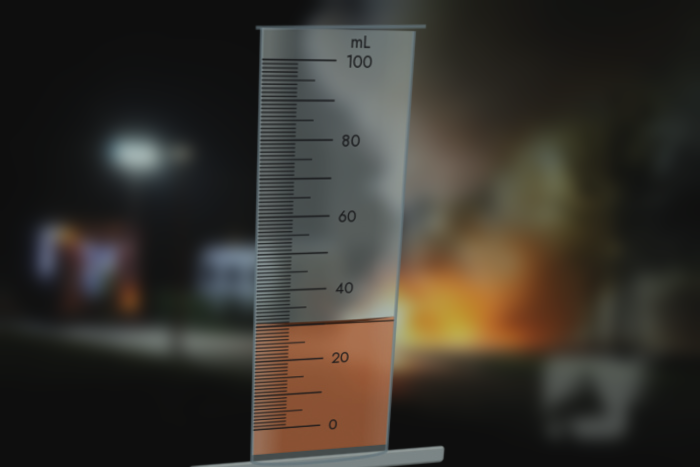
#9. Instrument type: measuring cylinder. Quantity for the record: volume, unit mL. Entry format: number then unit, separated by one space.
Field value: 30 mL
